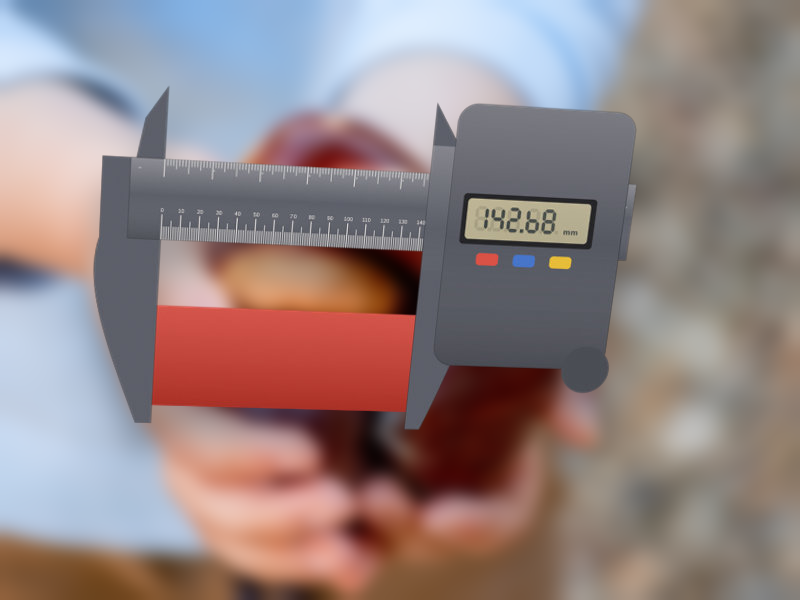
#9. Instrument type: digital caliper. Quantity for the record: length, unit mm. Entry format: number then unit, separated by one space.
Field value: 142.68 mm
